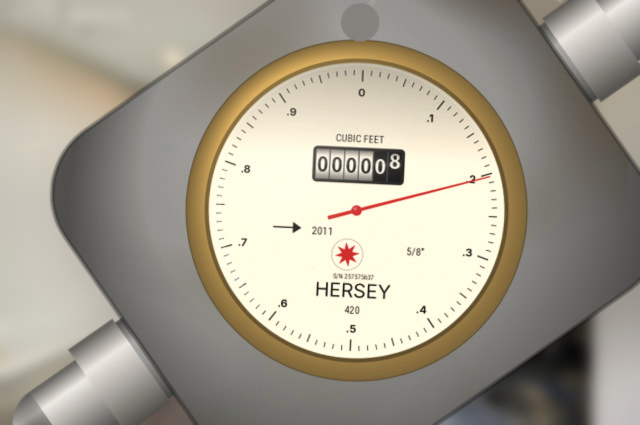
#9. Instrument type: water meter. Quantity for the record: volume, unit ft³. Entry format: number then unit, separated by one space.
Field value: 8.20 ft³
